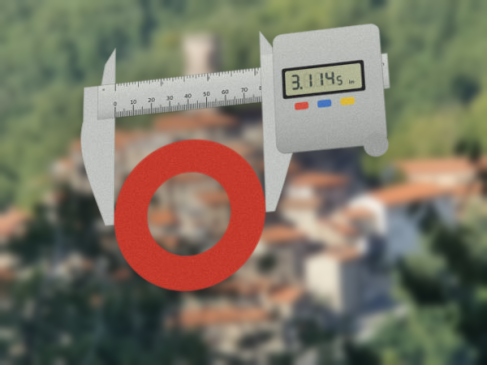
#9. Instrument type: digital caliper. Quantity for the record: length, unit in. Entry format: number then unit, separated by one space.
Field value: 3.1145 in
